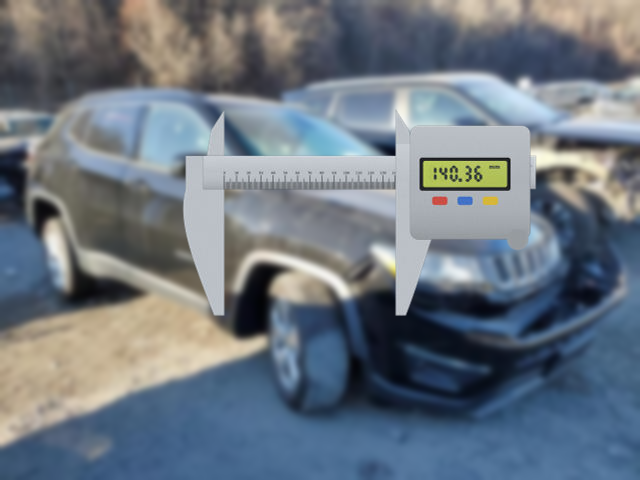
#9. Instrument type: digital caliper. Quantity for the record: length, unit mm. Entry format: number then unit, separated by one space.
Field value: 140.36 mm
